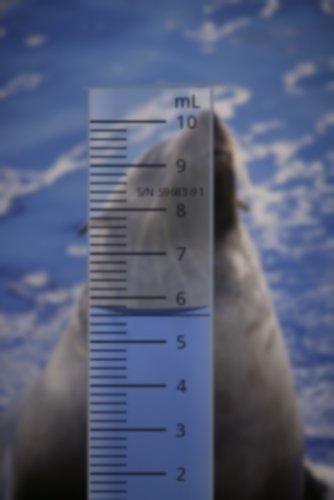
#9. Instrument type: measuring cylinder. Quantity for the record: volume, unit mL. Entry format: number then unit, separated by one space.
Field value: 5.6 mL
